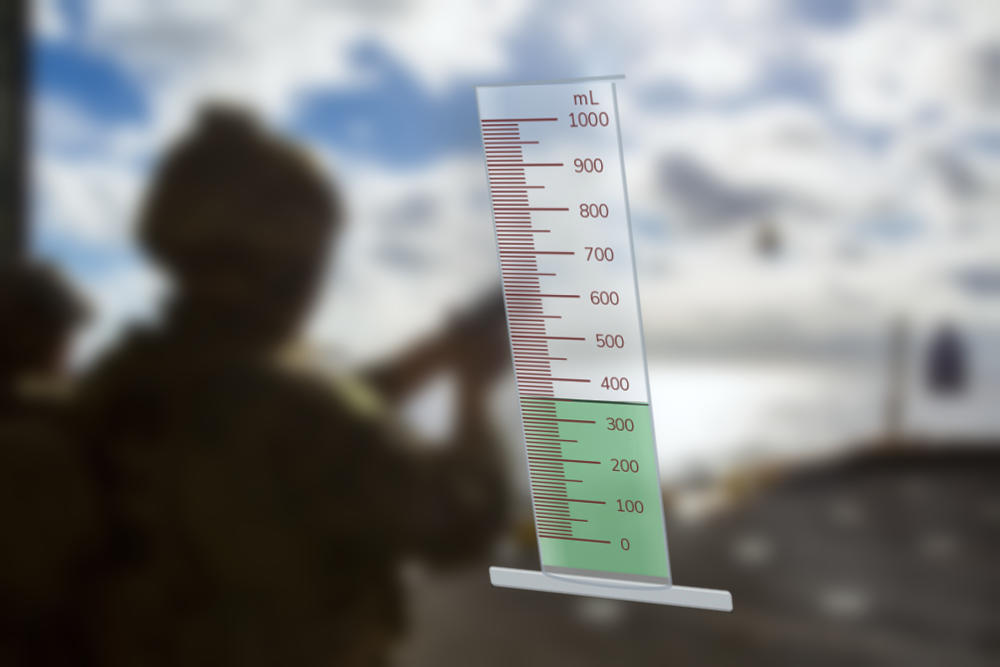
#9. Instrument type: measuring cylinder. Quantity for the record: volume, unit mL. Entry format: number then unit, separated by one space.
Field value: 350 mL
